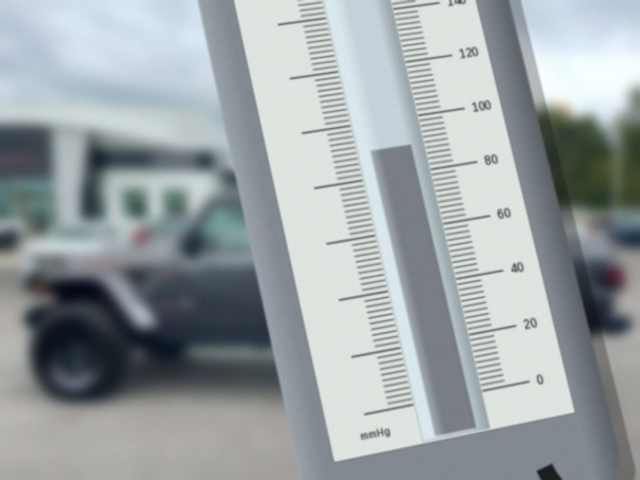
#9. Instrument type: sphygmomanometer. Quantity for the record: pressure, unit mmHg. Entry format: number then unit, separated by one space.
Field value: 90 mmHg
